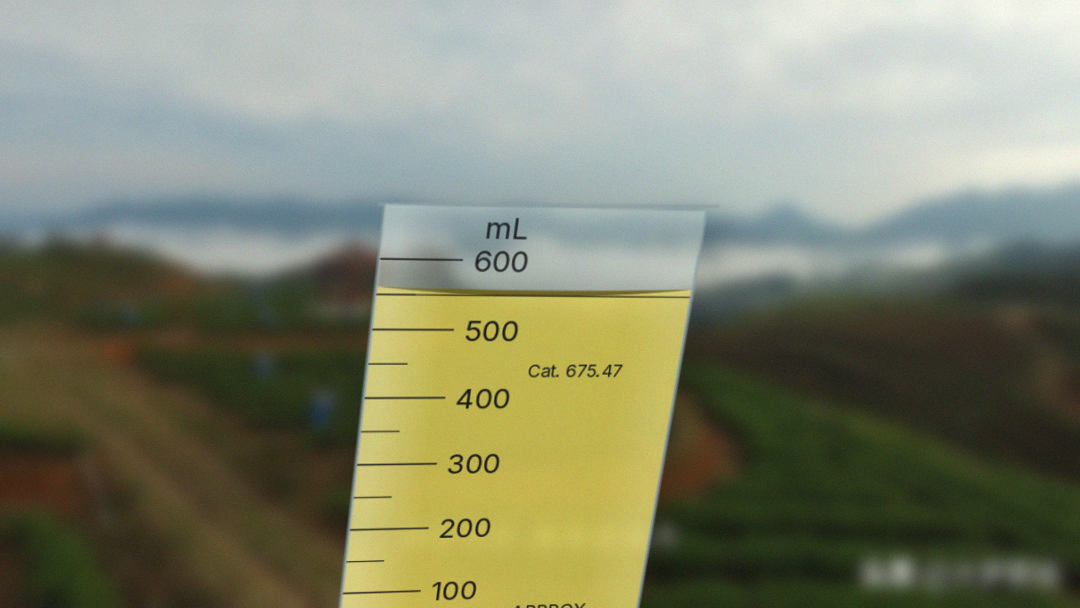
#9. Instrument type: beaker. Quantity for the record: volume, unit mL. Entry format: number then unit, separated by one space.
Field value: 550 mL
